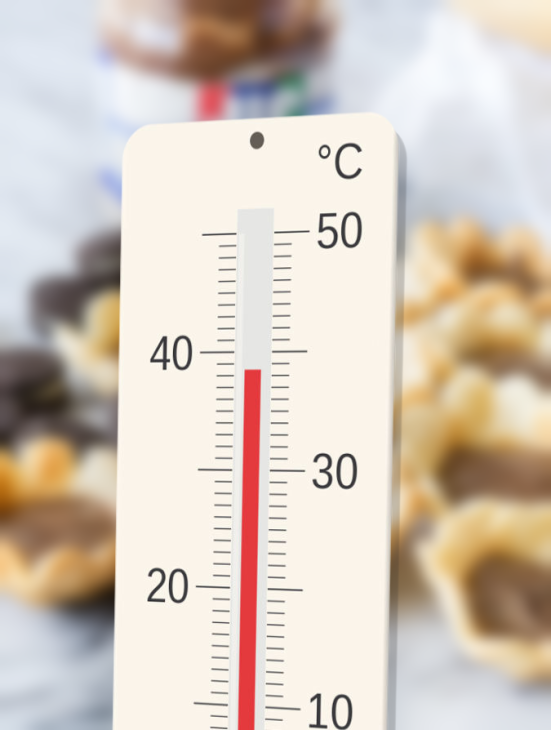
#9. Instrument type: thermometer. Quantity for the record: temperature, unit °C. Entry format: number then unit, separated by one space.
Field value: 38.5 °C
